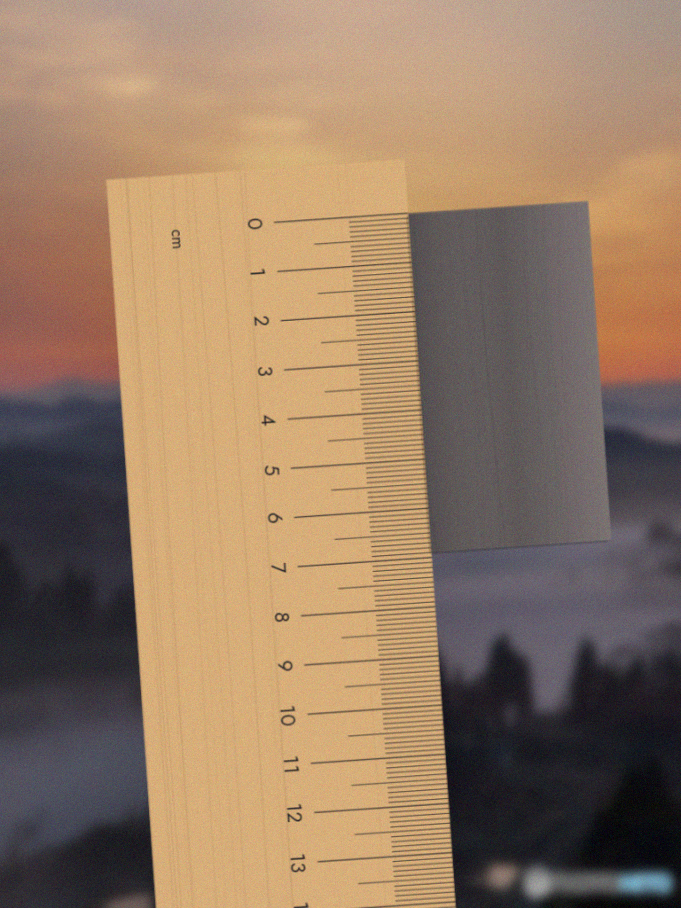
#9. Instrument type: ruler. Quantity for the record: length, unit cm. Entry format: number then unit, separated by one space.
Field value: 6.9 cm
